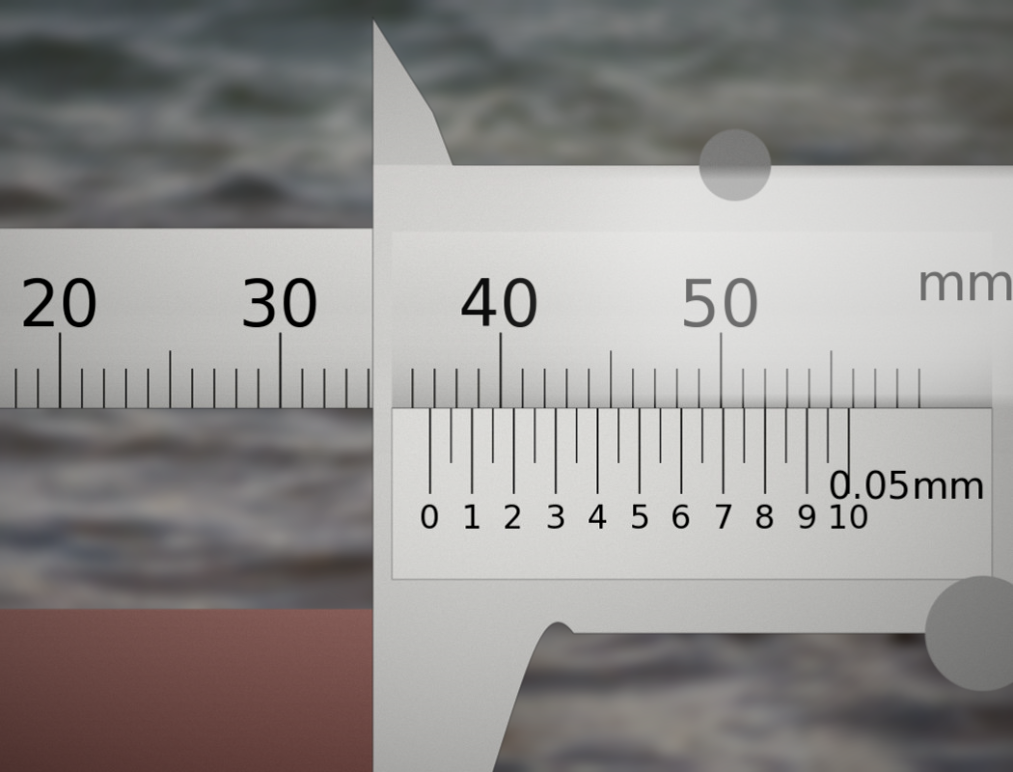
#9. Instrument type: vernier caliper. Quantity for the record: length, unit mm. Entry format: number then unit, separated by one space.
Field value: 36.80 mm
